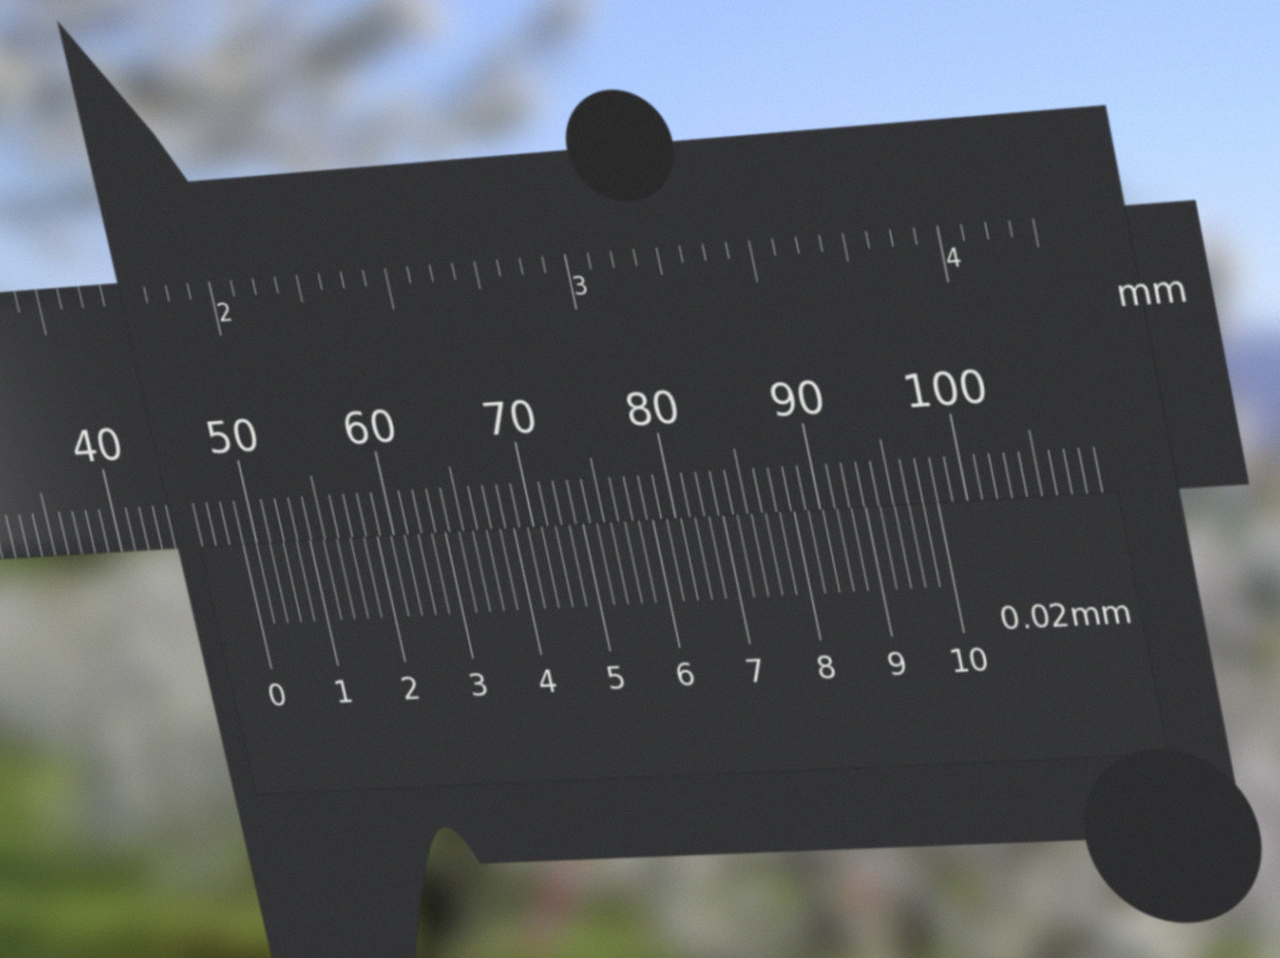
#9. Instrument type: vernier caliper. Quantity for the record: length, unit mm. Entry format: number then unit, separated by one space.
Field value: 49.0 mm
